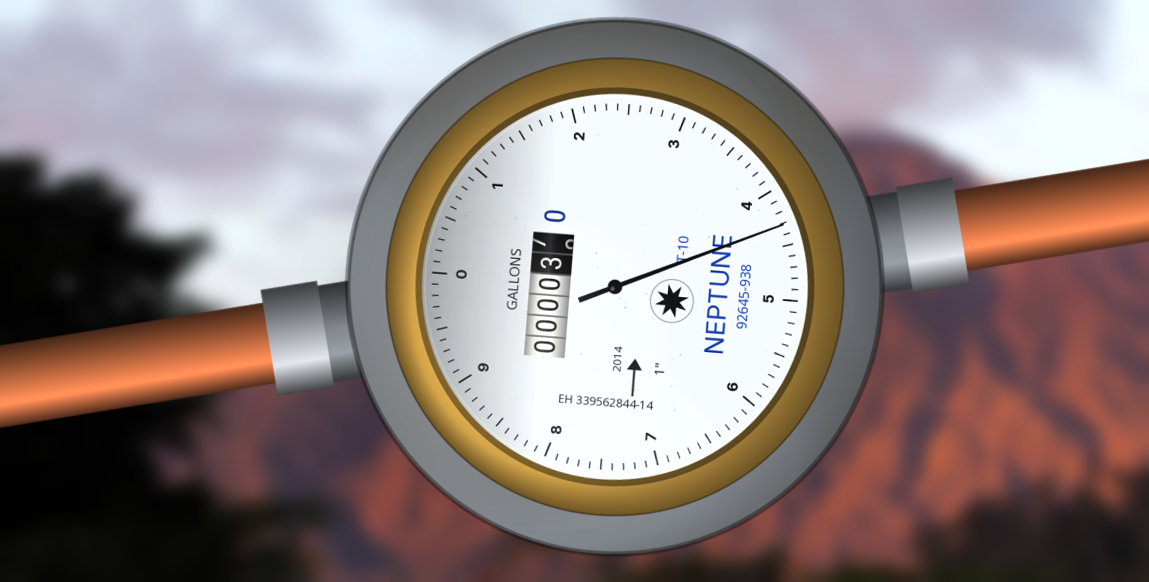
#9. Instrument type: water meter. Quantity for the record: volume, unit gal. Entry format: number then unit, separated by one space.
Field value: 374.3 gal
